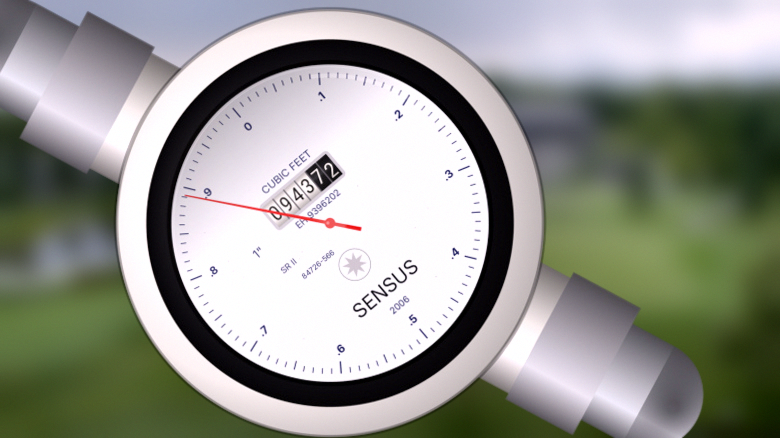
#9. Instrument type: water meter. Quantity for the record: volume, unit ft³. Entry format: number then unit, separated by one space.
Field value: 94371.89 ft³
